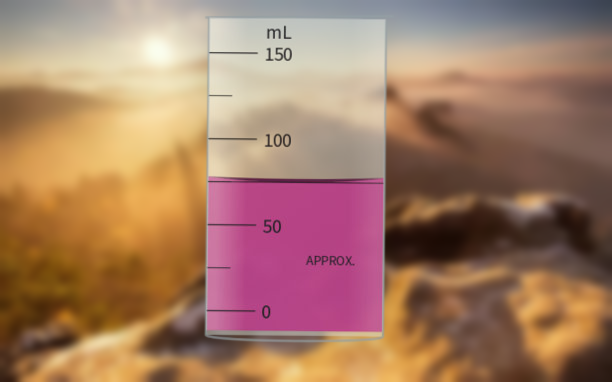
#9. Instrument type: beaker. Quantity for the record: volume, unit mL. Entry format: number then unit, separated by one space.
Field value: 75 mL
